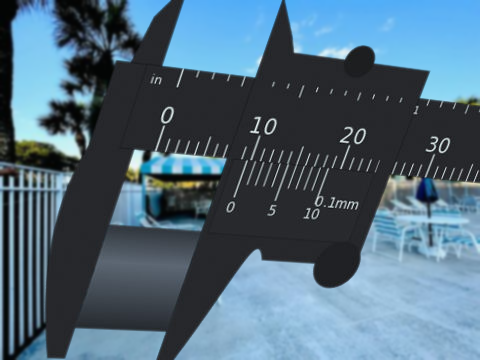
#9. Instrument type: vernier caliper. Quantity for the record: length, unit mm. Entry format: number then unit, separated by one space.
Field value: 9.6 mm
